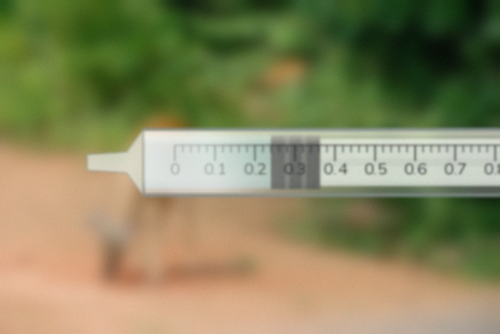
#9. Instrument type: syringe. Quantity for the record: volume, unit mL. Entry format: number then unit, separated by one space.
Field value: 0.24 mL
